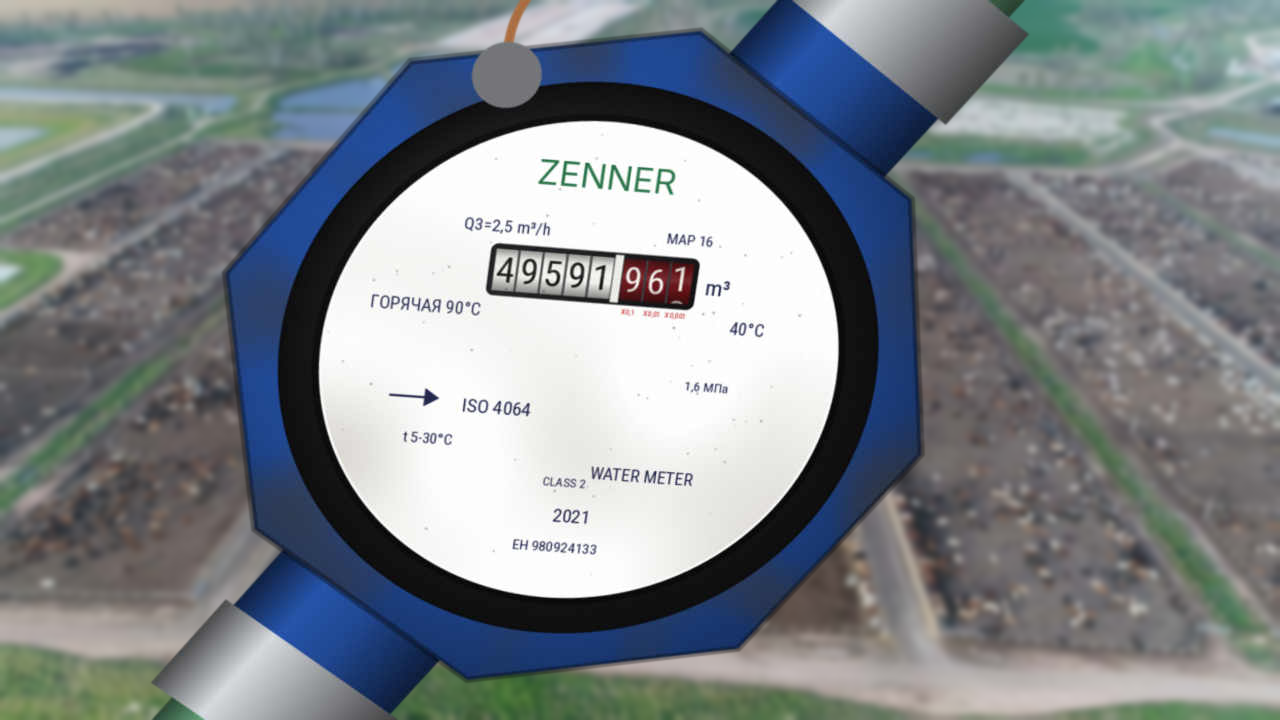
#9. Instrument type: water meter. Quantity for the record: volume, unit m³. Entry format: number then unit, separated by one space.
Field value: 49591.961 m³
